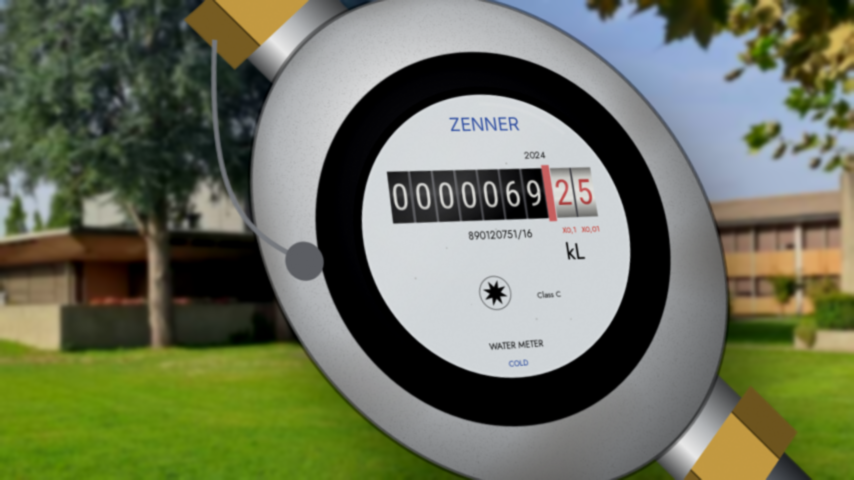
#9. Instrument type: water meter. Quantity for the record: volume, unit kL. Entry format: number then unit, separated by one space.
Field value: 69.25 kL
